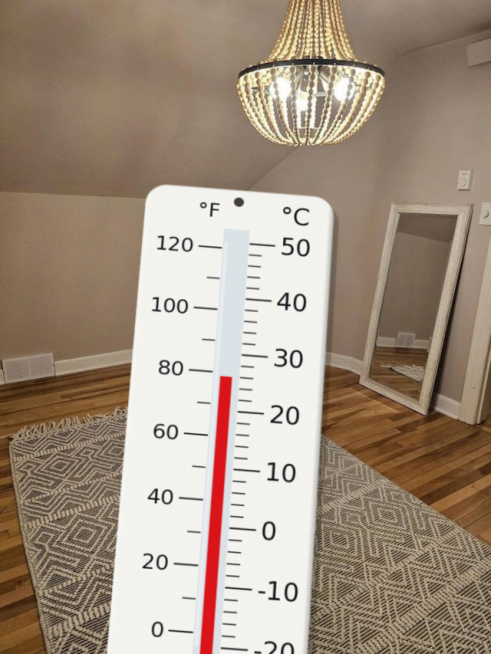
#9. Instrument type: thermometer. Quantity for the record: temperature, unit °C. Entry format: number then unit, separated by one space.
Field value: 26 °C
